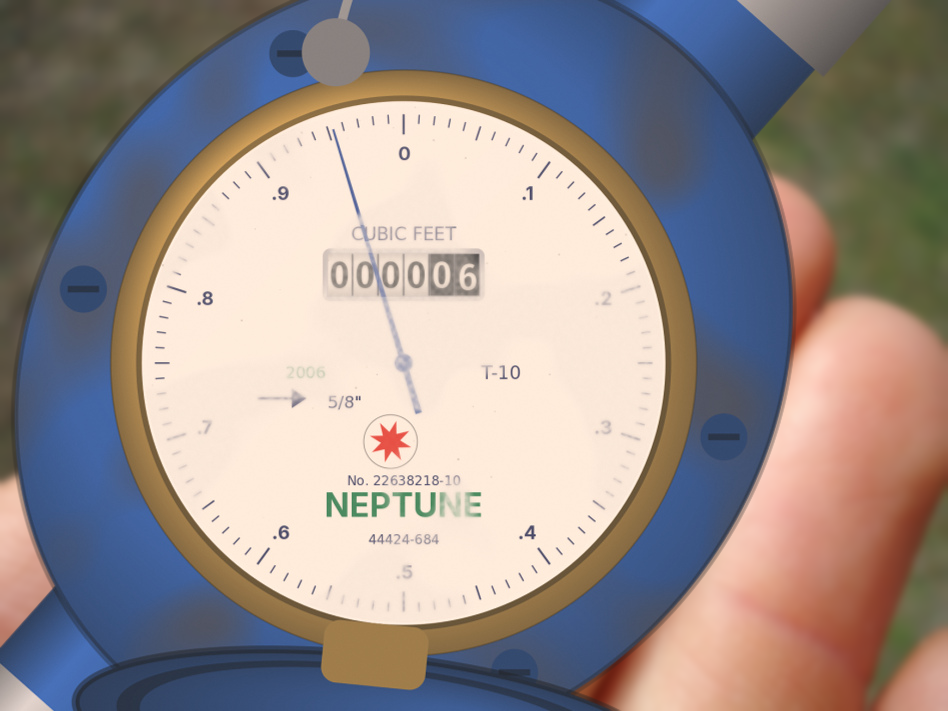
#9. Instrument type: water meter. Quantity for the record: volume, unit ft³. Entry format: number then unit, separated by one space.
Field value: 5.95 ft³
